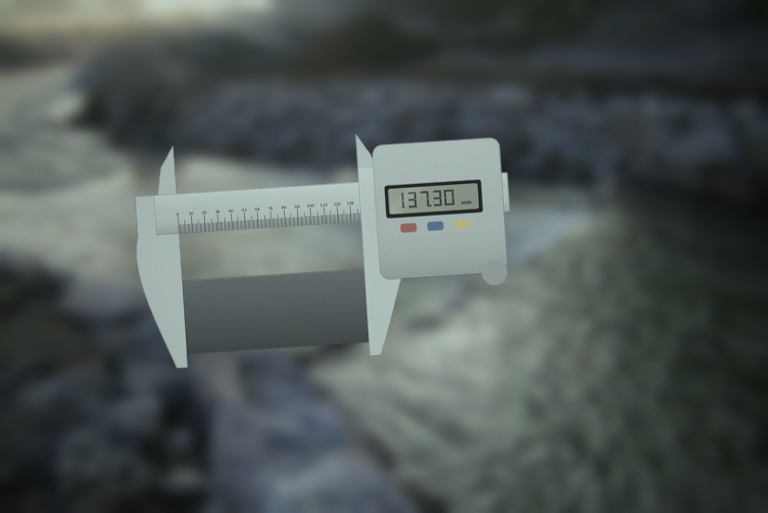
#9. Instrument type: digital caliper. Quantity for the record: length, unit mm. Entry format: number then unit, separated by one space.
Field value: 137.30 mm
